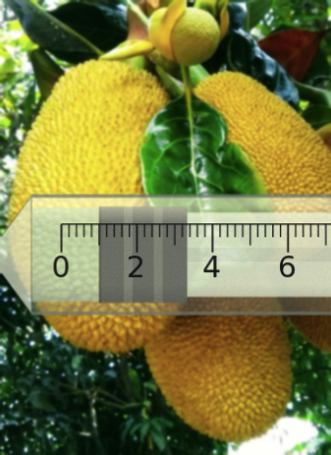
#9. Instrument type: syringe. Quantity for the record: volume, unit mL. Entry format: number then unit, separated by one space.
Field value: 1 mL
